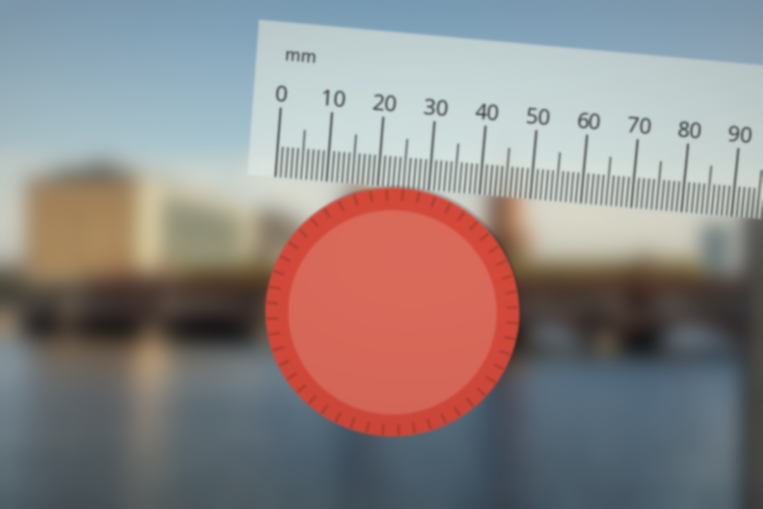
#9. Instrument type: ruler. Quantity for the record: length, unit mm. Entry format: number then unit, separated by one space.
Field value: 50 mm
